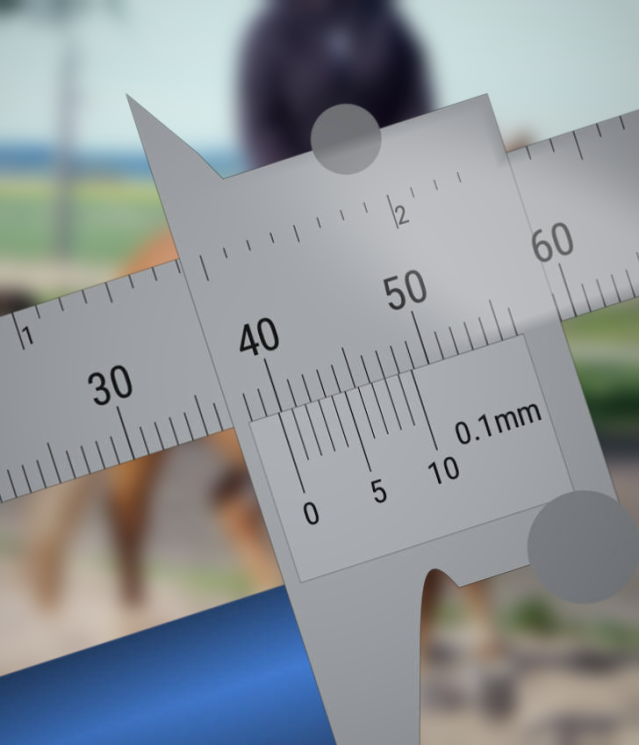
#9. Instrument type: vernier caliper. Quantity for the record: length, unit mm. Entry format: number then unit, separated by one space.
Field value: 39.8 mm
